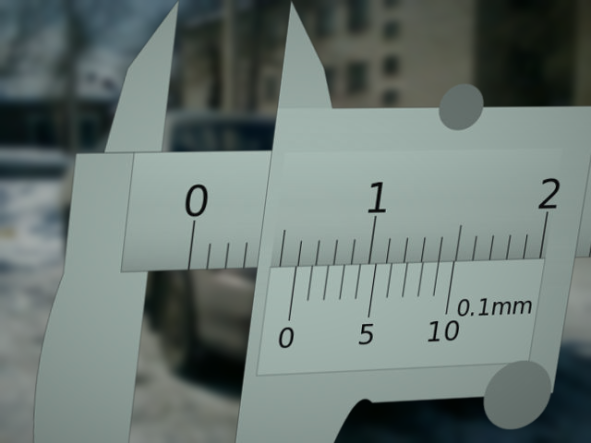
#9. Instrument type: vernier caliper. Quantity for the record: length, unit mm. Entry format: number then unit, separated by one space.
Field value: 5.9 mm
